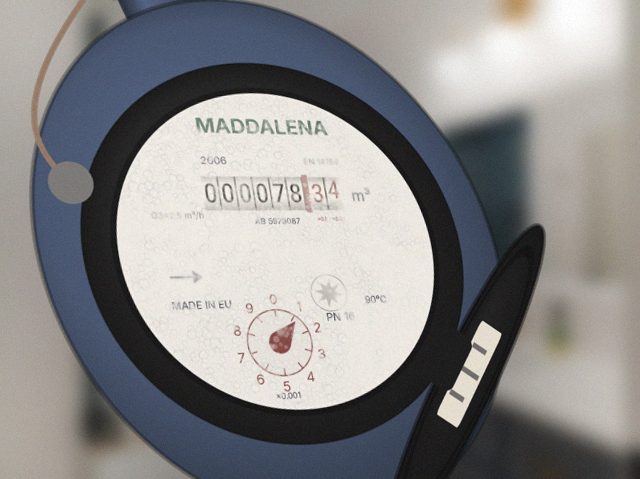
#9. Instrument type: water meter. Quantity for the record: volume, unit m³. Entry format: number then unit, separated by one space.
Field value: 78.341 m³
